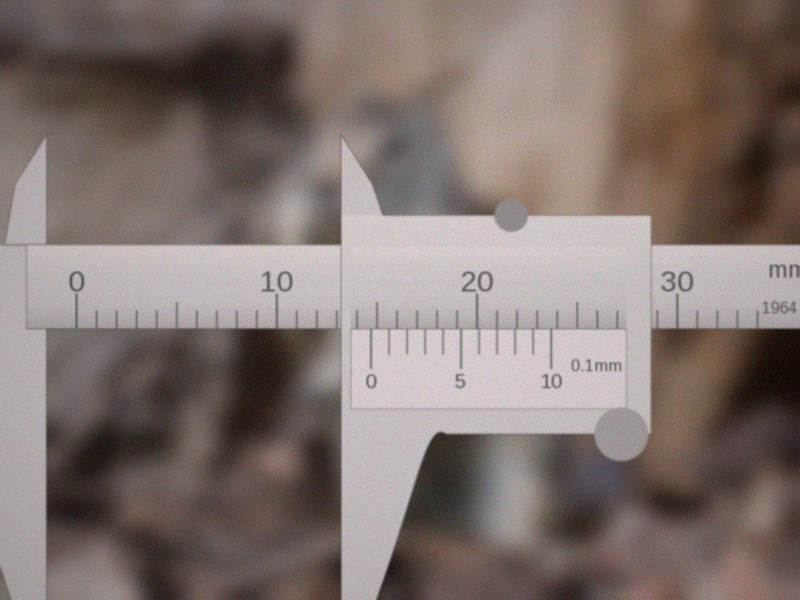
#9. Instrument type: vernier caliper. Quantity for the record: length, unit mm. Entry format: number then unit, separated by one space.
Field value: 14.7 mm
